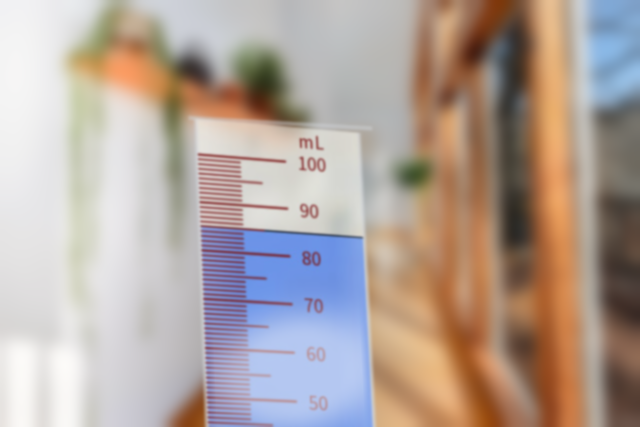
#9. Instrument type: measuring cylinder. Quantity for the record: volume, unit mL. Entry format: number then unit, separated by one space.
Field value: 85 mL
